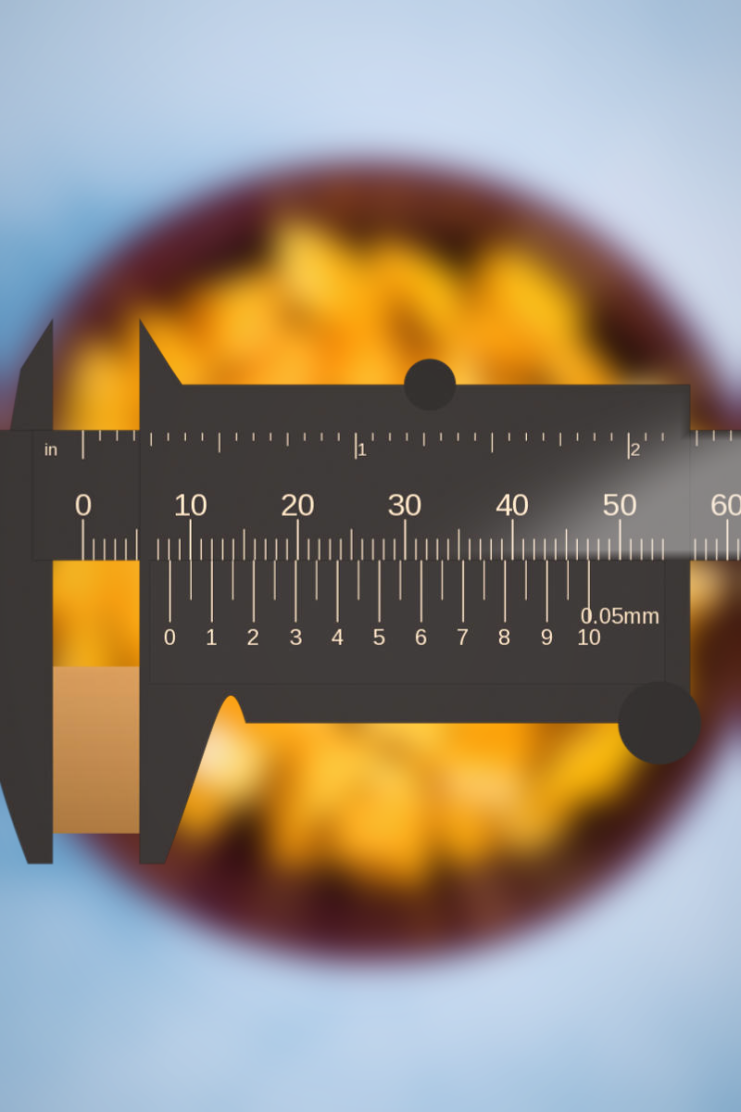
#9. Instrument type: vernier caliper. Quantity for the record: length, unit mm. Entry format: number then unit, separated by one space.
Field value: 8.1 mm
